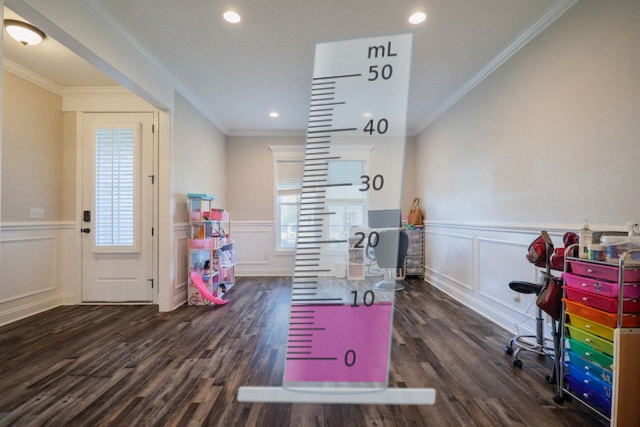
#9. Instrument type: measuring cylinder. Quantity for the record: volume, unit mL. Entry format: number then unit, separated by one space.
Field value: 9 mL
